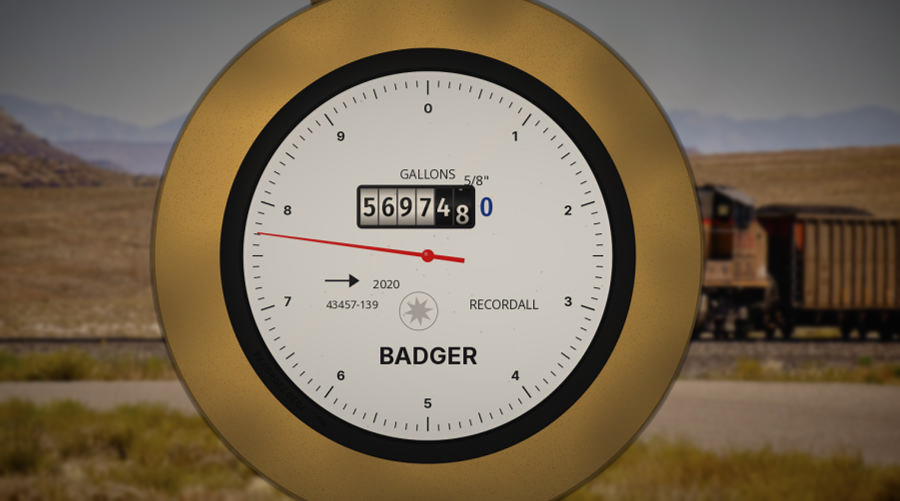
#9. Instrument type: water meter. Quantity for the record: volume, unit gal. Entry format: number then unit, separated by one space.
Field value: 5697477.7 gal
